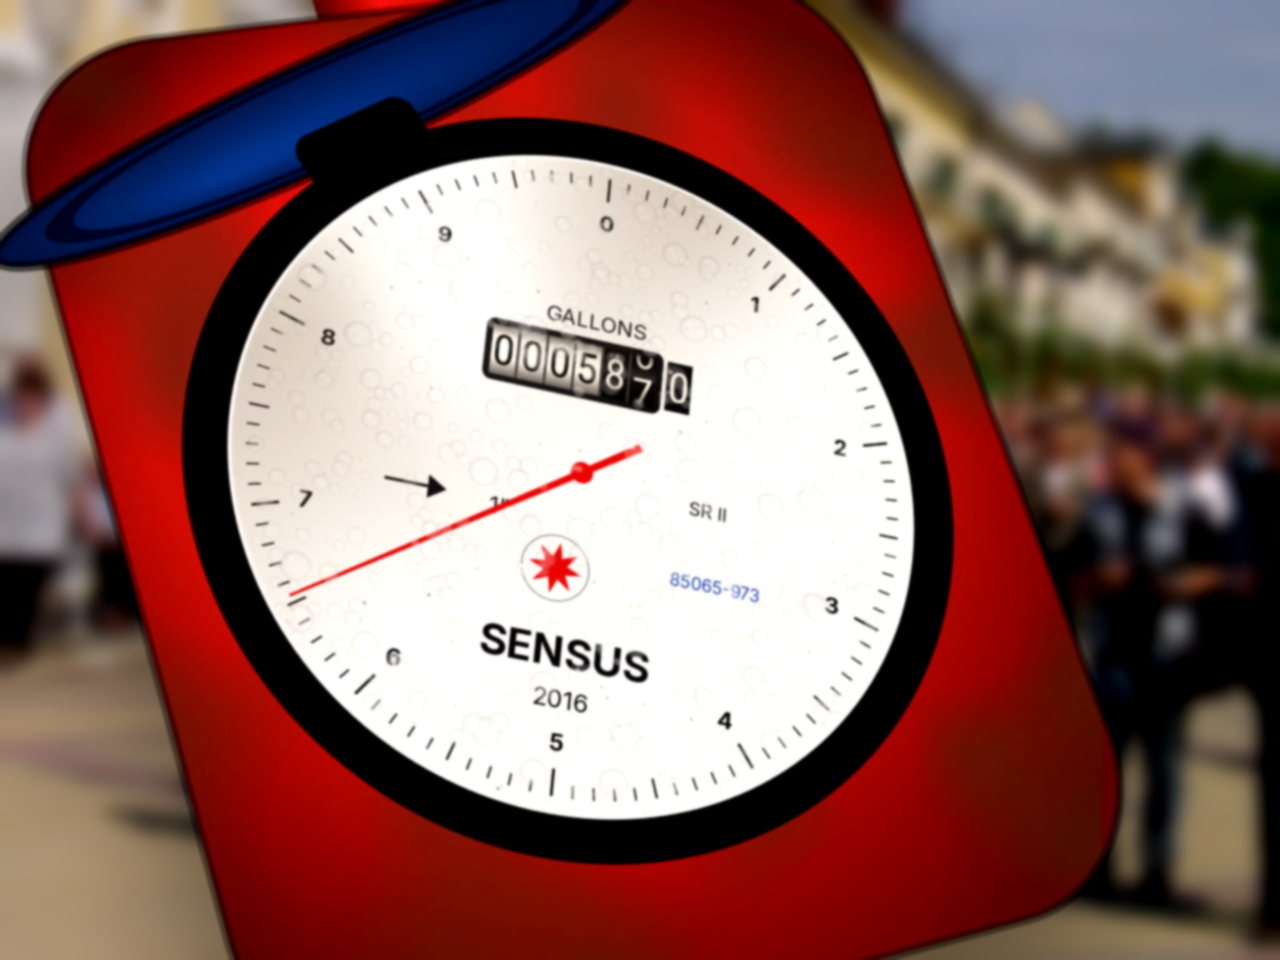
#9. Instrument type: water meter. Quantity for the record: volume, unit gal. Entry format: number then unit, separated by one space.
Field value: 5866.5 gal
